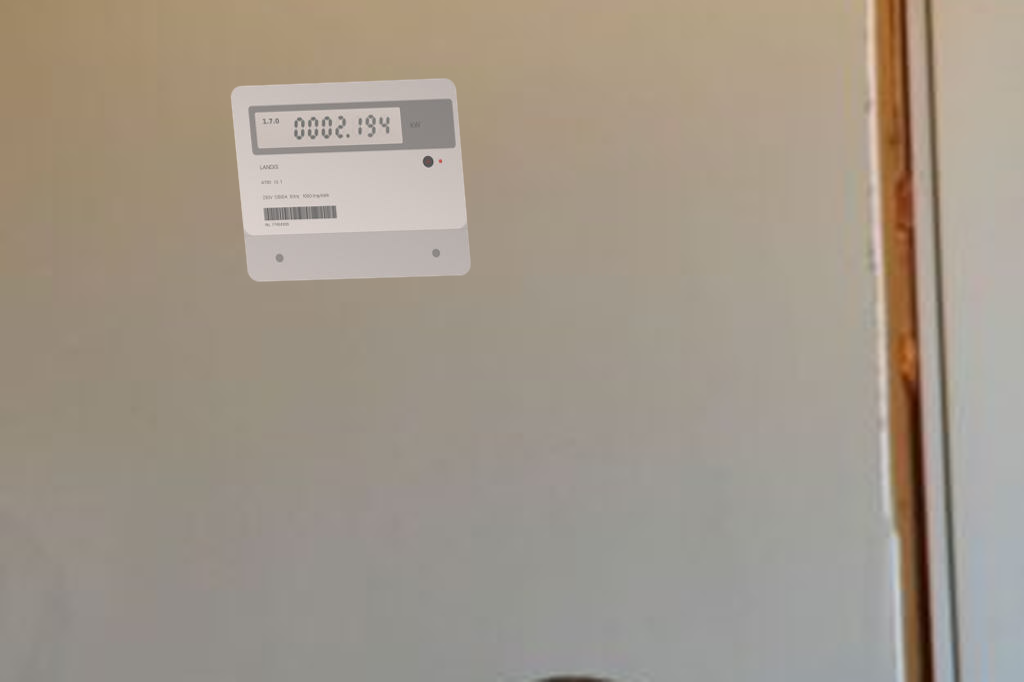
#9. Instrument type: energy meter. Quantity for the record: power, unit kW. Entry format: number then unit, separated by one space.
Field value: 2.194 kW
